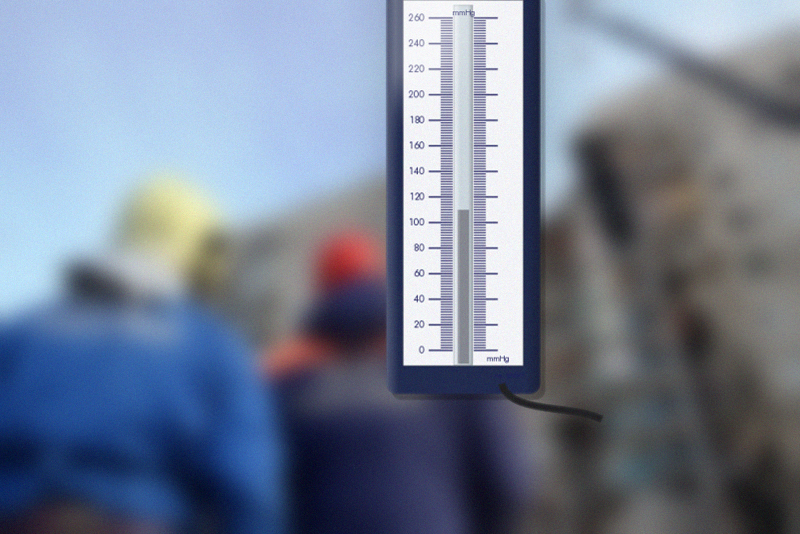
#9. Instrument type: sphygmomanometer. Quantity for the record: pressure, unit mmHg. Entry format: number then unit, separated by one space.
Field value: 110 mmHg
